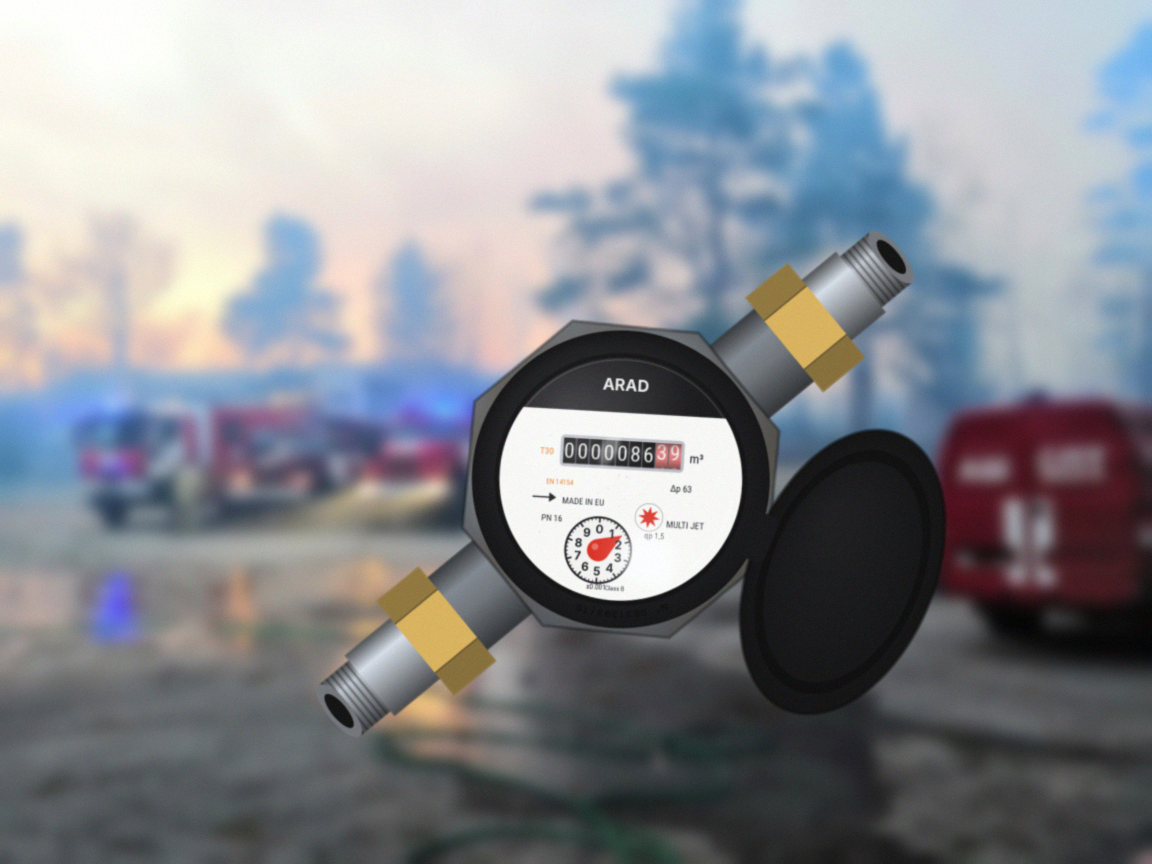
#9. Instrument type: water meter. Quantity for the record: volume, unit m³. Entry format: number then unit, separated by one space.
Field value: 86.391 m³
